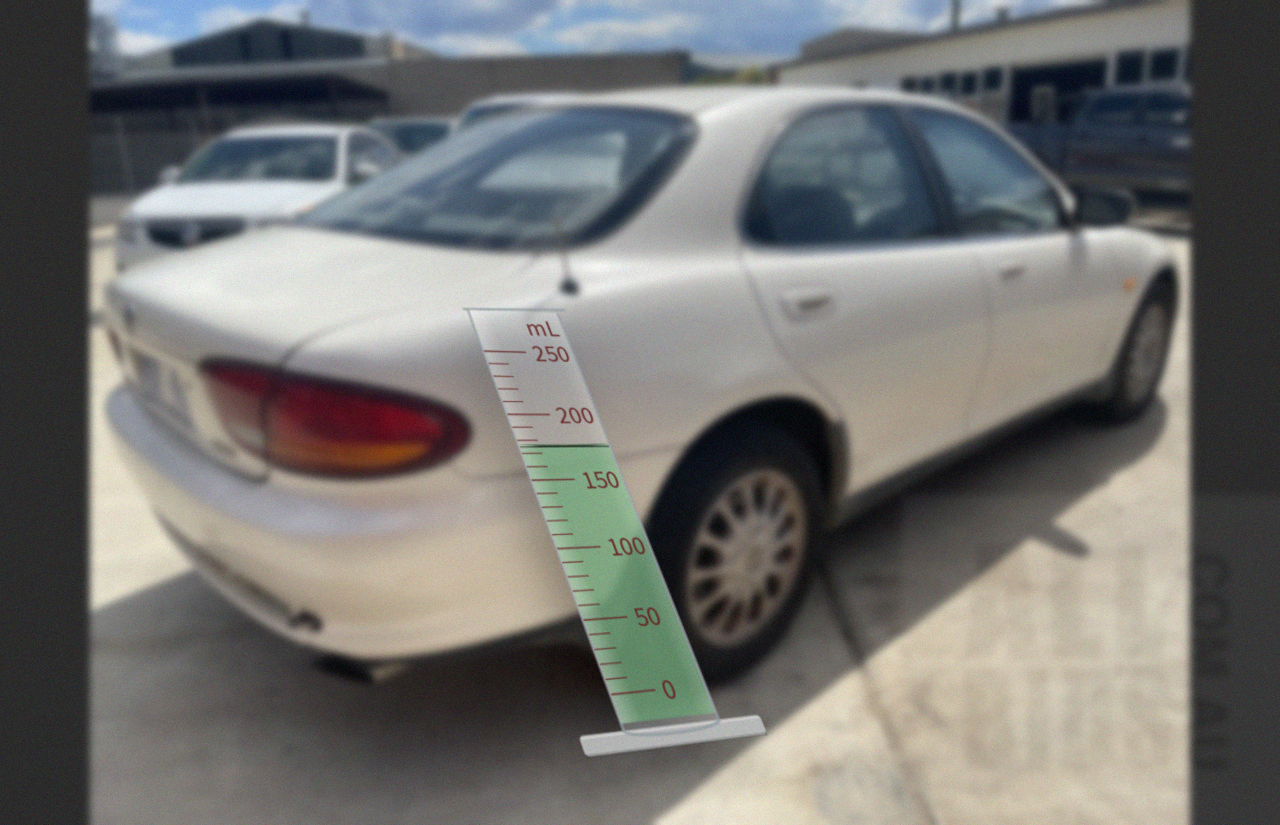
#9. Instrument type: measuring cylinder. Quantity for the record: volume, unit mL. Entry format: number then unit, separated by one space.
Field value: 175 mL
